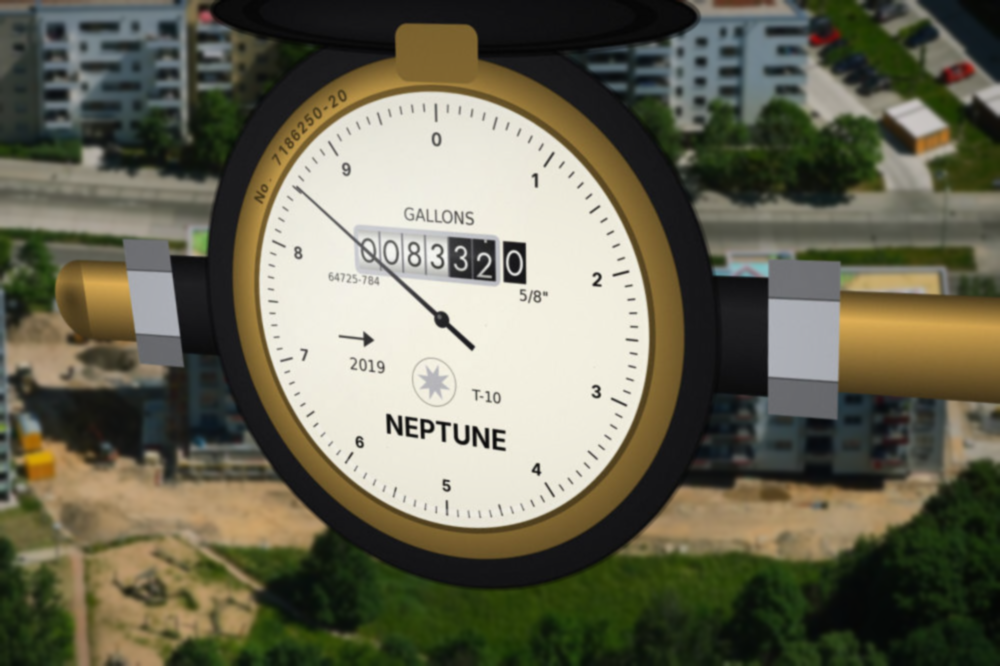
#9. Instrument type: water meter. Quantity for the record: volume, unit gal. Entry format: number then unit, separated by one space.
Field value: 83318.5 gal
